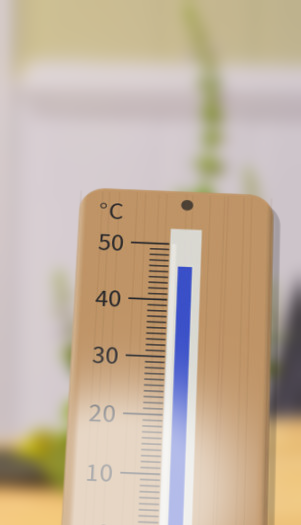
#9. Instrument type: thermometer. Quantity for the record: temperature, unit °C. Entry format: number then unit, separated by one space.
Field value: 46 °C
